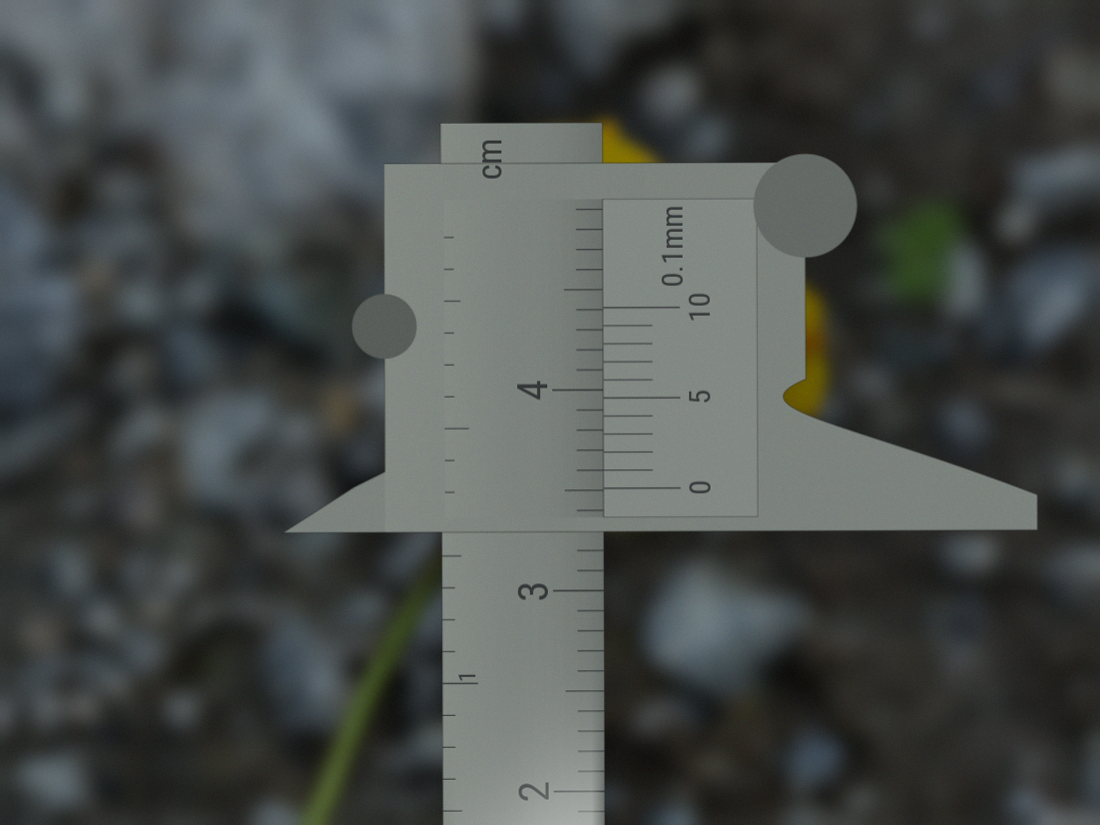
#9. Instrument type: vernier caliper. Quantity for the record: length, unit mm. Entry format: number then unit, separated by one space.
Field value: 35.1 mm
